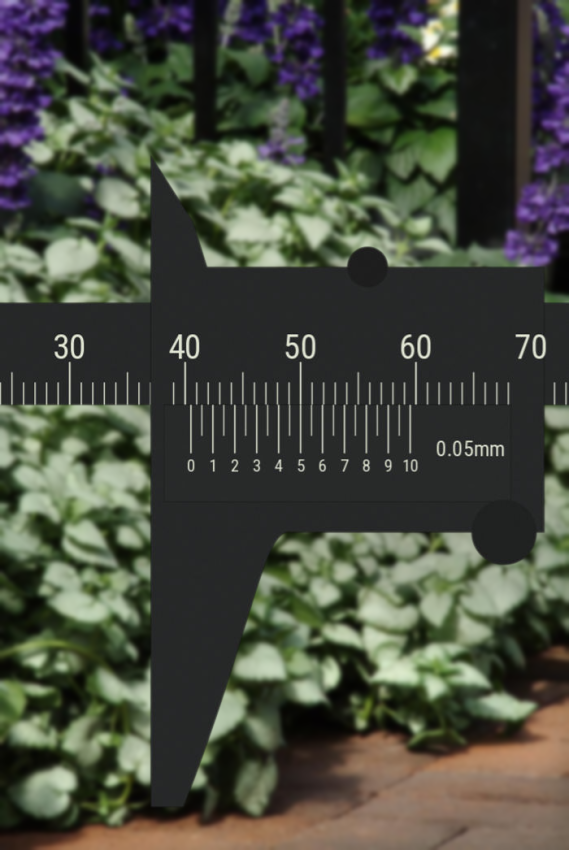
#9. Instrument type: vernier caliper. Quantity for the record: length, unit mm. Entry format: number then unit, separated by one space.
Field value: 40.5 mm
